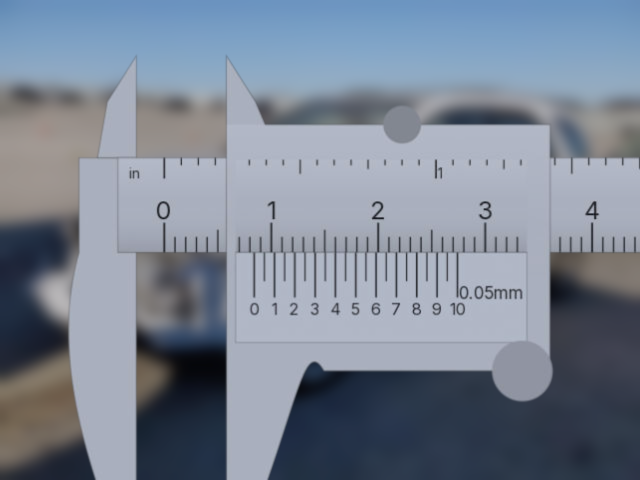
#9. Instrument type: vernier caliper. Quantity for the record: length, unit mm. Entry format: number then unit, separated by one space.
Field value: 8.4 mm
